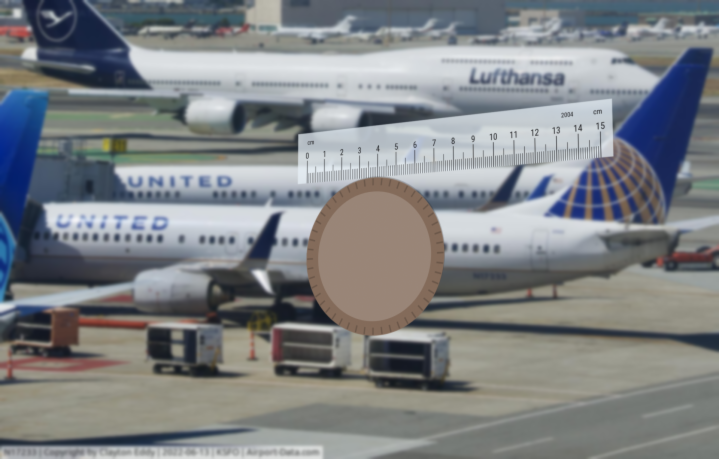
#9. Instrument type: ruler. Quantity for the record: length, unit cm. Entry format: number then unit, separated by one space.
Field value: 7.5 cm
